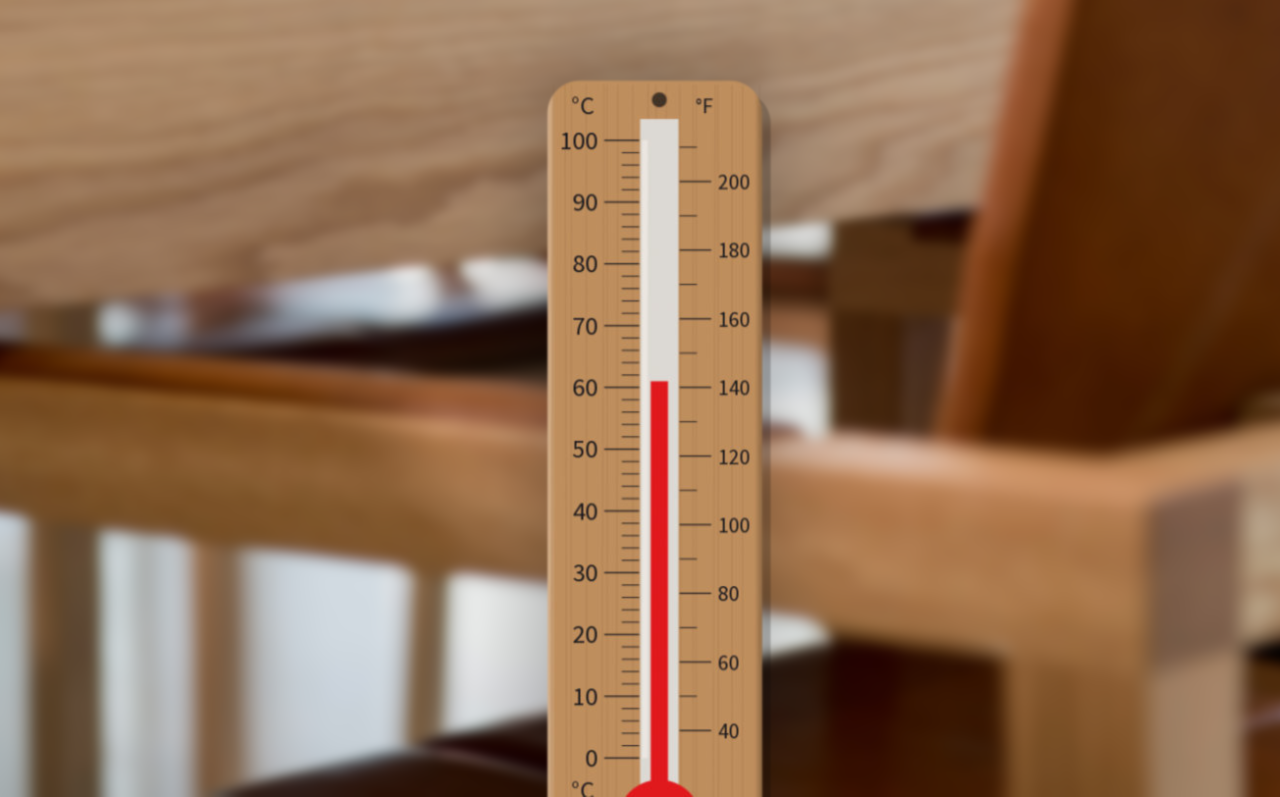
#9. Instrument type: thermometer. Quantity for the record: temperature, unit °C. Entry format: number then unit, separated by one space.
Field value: 61 °C
